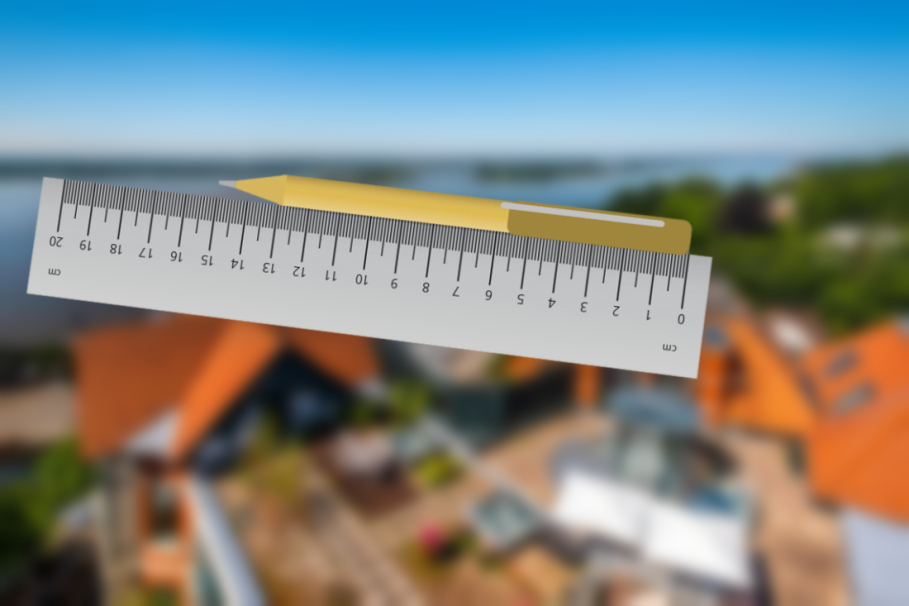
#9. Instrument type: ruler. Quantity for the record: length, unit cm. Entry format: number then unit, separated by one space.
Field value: 15 cm
